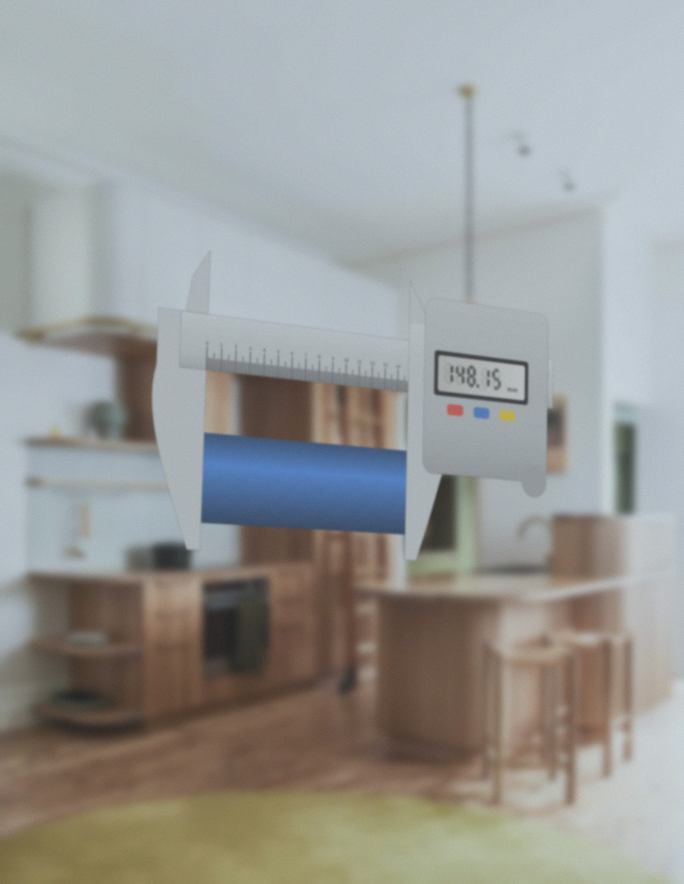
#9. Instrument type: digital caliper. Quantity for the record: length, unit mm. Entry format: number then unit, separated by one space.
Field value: 148.15 mm
